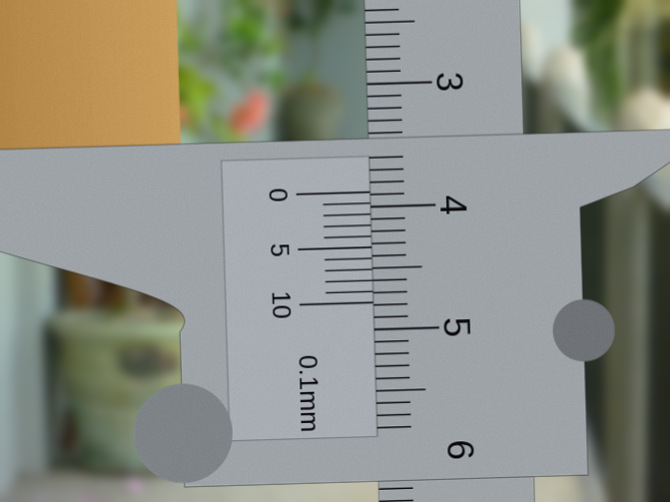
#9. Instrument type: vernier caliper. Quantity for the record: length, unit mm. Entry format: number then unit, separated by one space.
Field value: 38.8 mm
